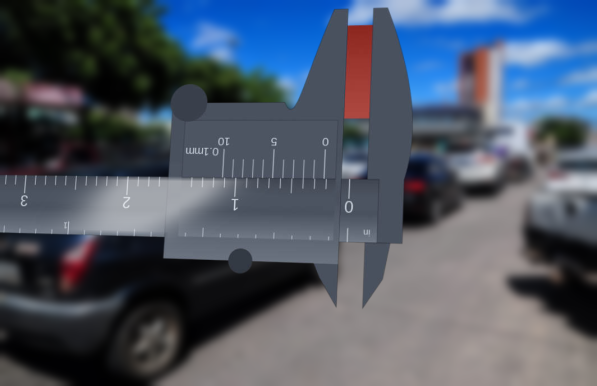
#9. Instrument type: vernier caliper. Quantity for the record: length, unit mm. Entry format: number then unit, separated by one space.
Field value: 2.2 mm
